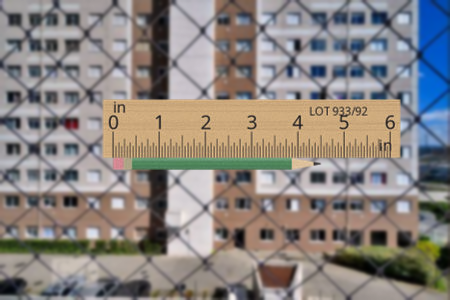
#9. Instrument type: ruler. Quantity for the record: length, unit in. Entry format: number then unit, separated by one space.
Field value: 4.5 in
